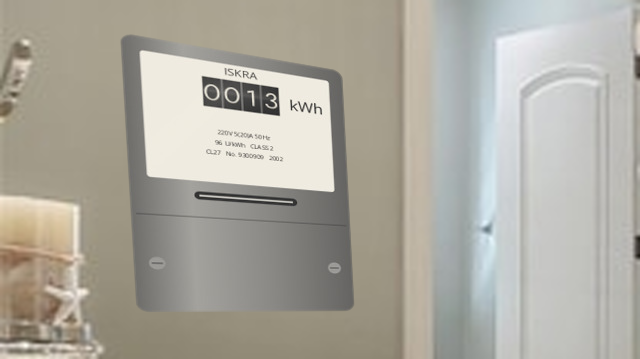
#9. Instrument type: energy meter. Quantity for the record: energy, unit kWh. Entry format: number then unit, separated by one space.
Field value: 13 kWh
